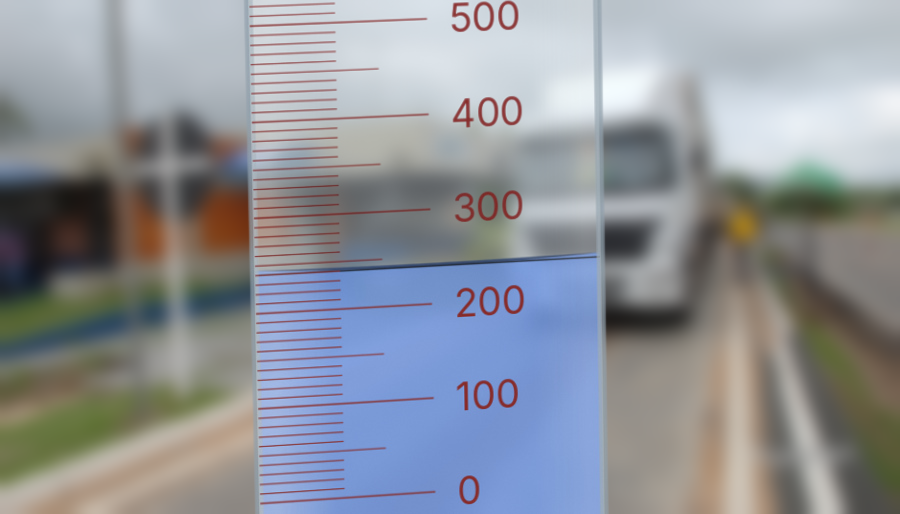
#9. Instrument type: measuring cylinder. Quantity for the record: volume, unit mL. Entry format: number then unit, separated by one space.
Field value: 240 mL
